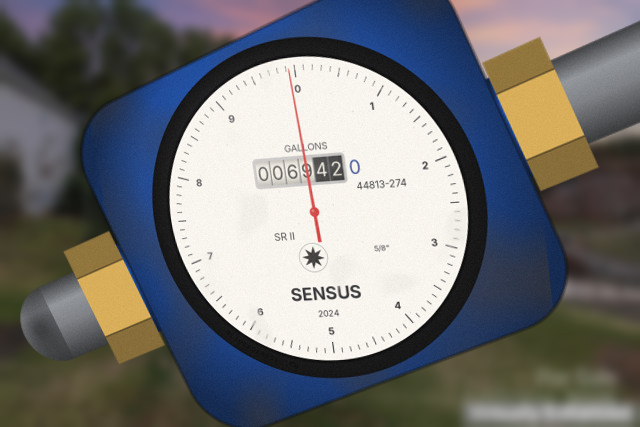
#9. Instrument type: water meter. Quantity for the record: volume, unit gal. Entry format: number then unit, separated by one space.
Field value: 69419.9 gal
